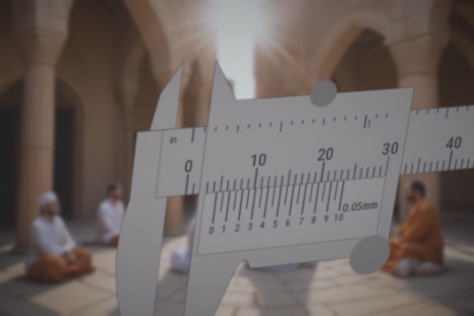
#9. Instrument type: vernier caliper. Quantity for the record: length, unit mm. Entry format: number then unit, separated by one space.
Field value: 4.5 mm
